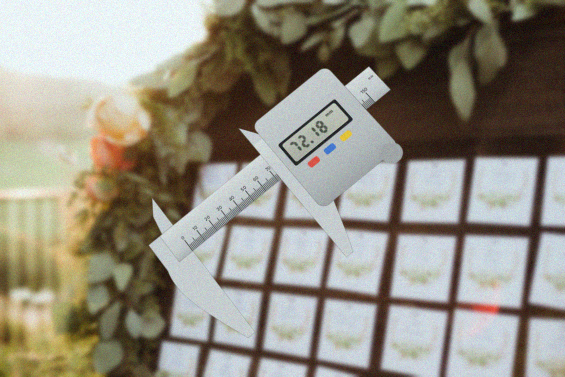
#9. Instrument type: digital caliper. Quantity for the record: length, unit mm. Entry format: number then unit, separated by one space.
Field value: 72.18 mm
